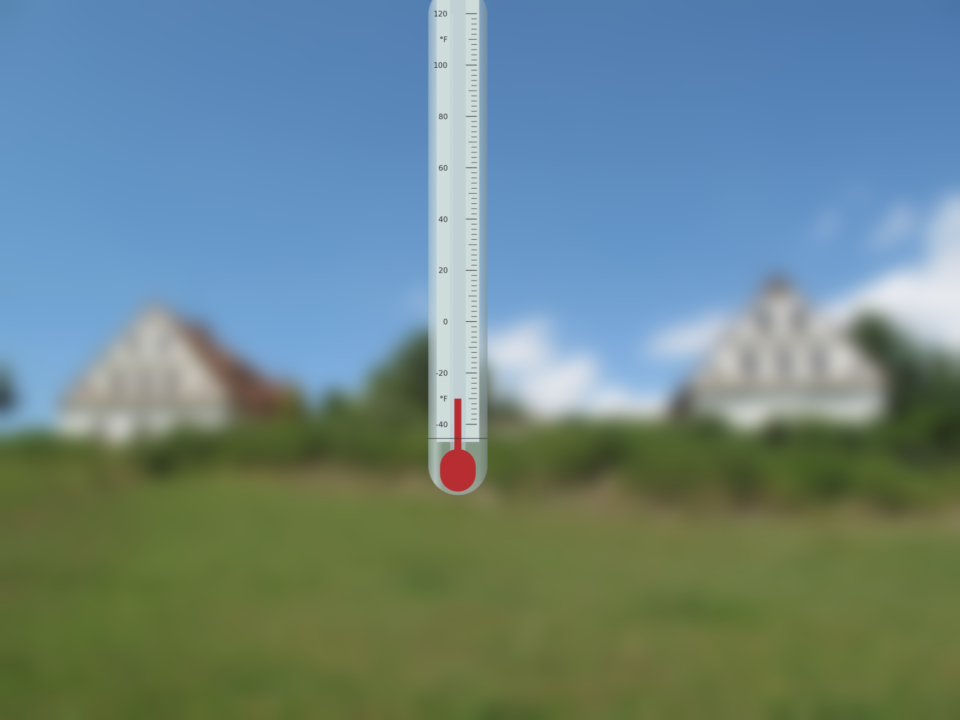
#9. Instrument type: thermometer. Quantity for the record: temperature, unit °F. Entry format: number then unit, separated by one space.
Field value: -30 °F
